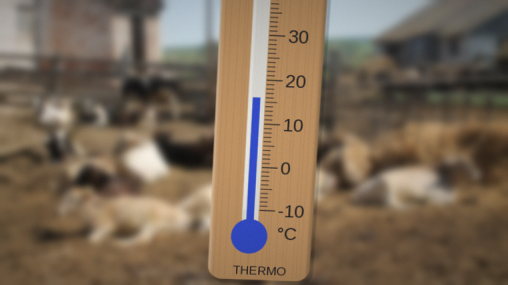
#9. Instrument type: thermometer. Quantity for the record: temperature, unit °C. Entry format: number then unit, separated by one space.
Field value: 16 °C
